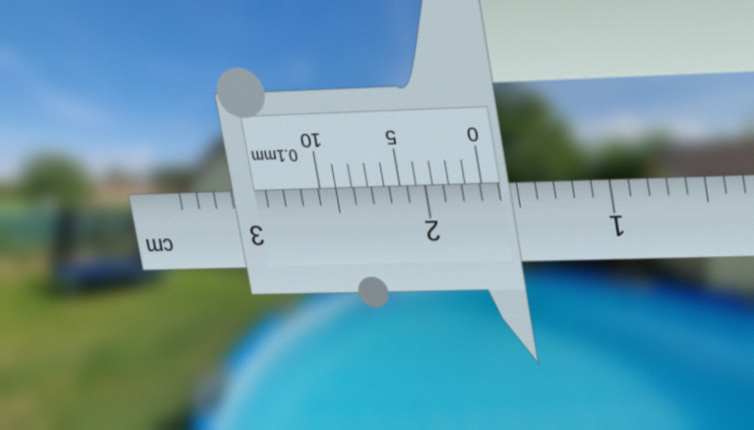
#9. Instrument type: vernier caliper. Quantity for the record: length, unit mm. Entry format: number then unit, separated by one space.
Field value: 16.9 mm
